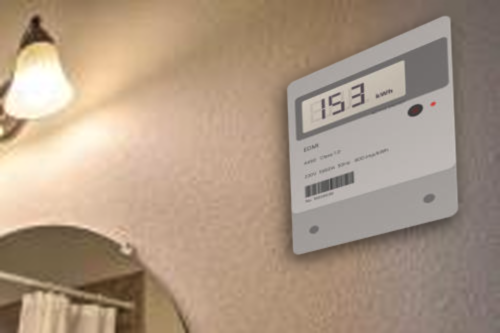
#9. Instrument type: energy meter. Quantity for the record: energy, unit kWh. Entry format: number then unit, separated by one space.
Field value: 153 kWh
